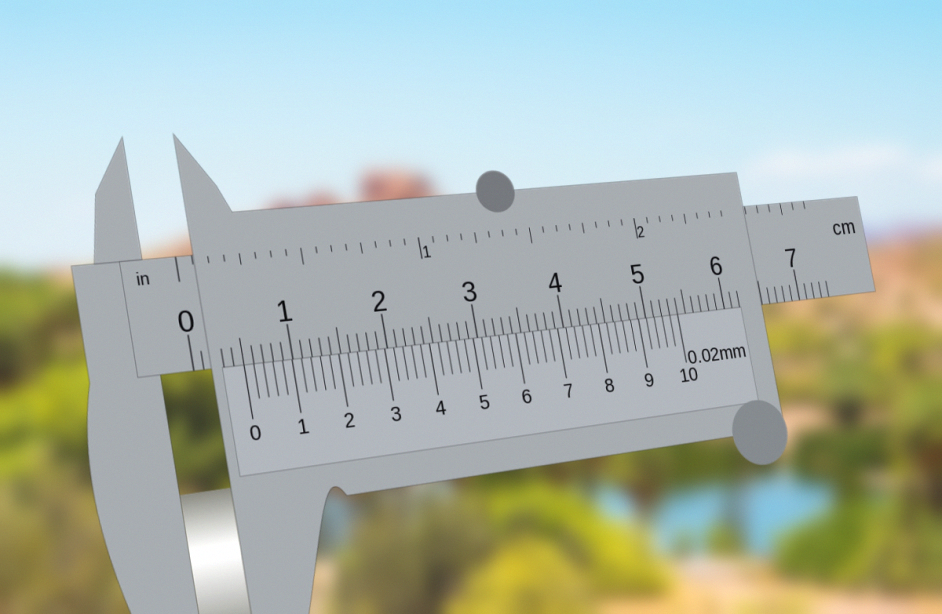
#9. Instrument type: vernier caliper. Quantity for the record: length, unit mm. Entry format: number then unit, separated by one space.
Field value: 5.0 mm
